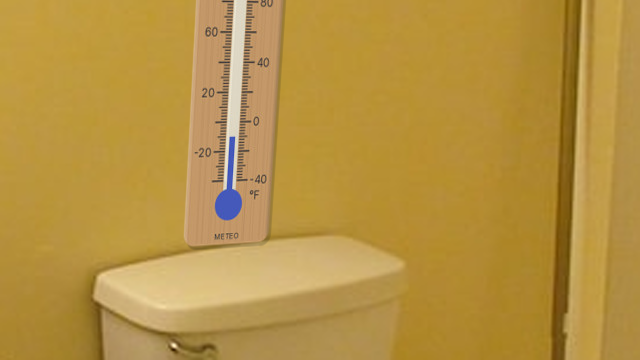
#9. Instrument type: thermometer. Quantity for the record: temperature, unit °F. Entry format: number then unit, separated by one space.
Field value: -10 °F
